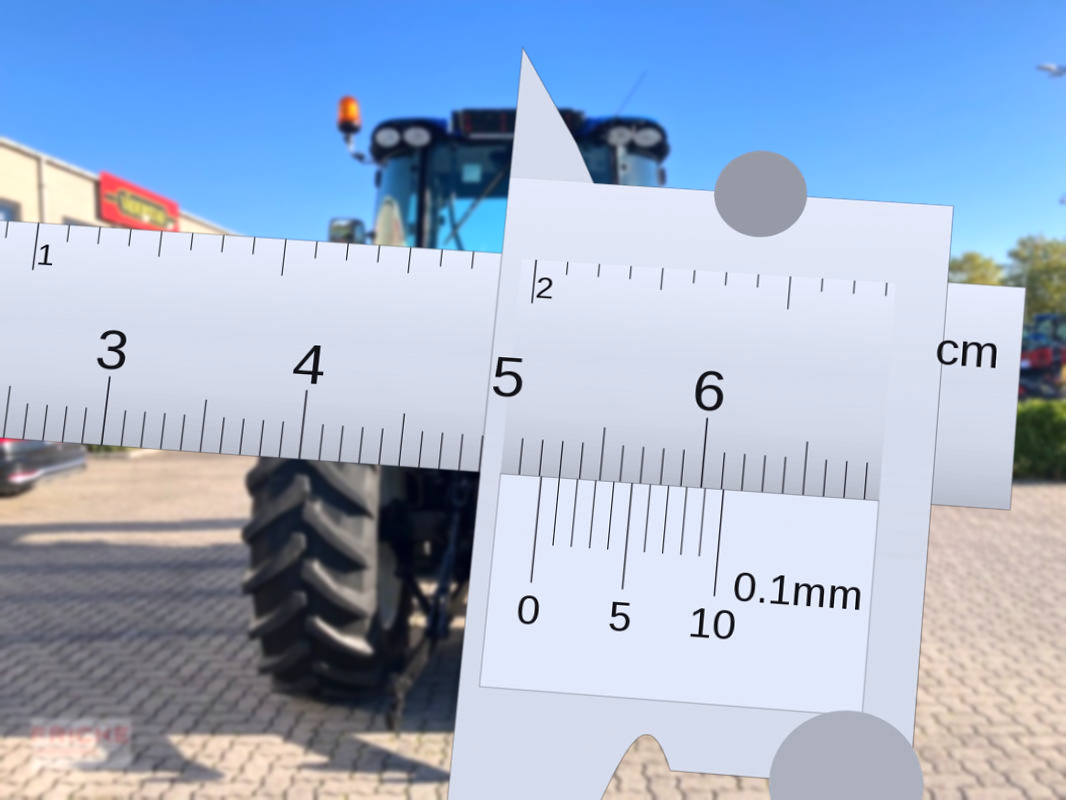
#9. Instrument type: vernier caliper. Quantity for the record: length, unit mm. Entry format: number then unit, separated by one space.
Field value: 52.1 mm
